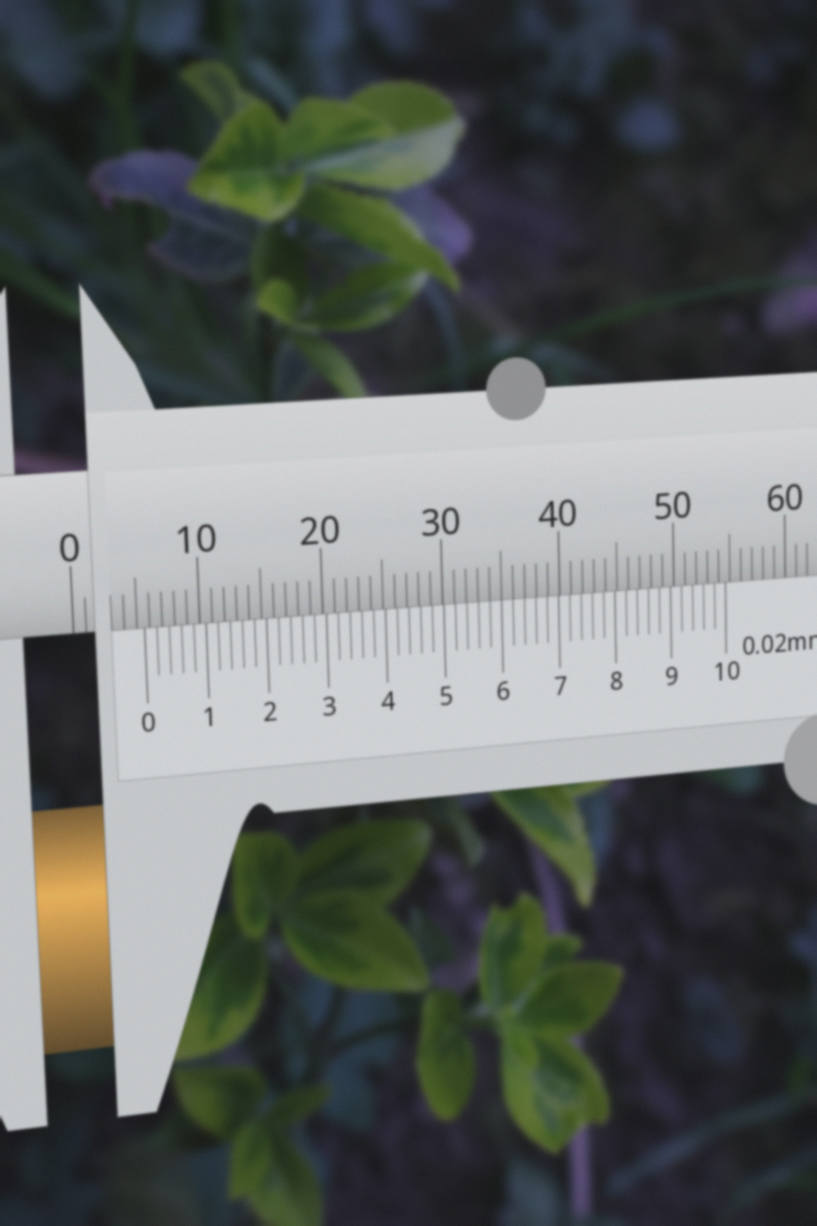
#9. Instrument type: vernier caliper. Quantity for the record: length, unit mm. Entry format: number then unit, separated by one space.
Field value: 5.6 mm
